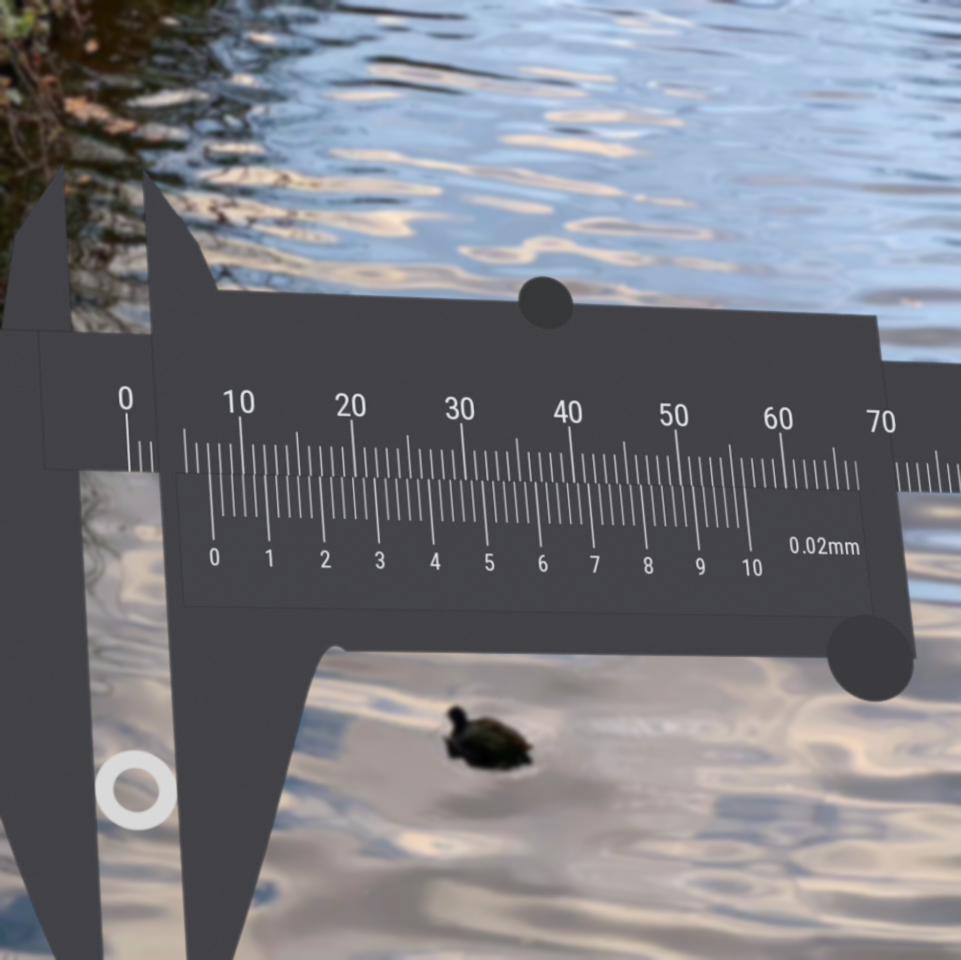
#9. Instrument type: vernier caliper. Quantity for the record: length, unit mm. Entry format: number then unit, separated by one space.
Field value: 7.0 mm
